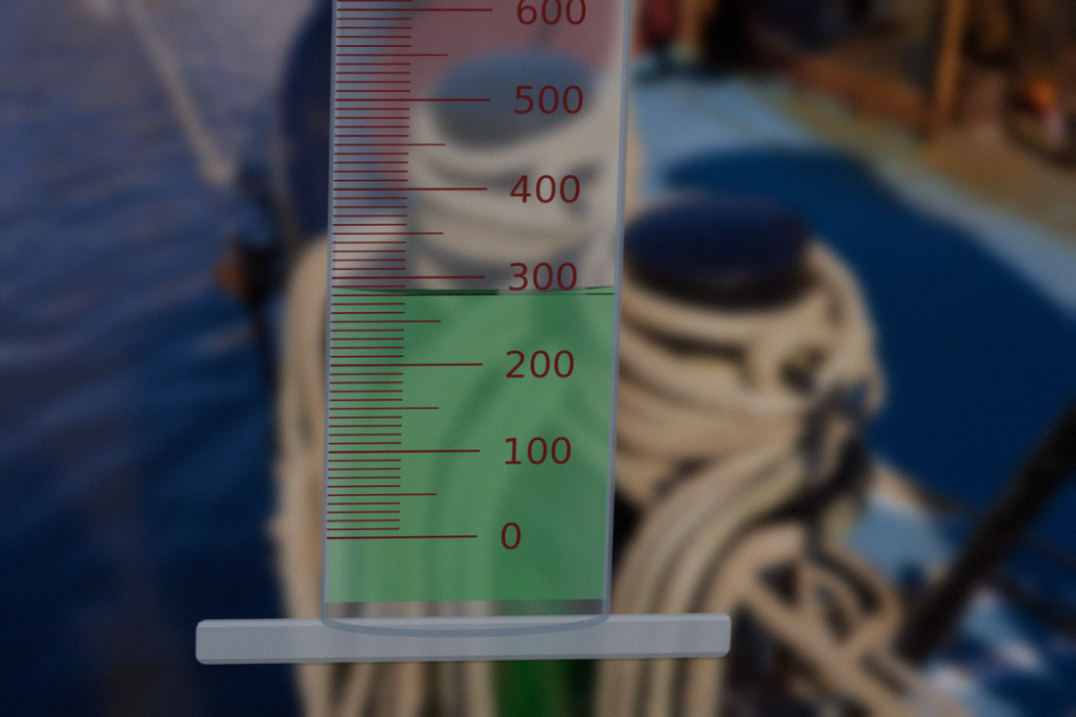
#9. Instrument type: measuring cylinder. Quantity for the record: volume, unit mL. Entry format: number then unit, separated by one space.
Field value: 280 mL
